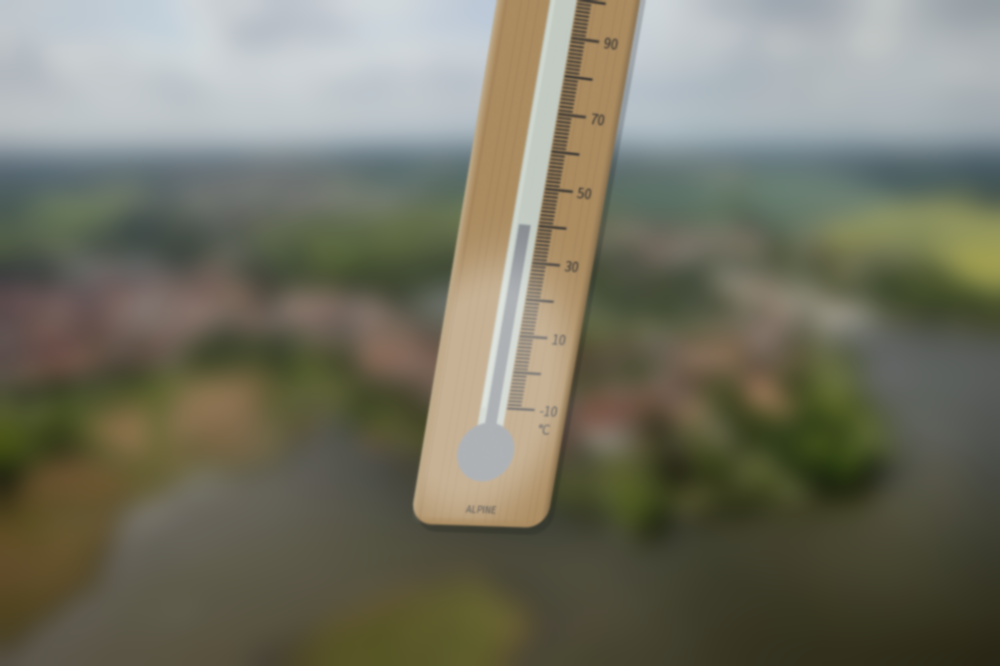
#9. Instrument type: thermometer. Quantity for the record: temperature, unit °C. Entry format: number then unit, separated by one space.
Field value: 40 °C
